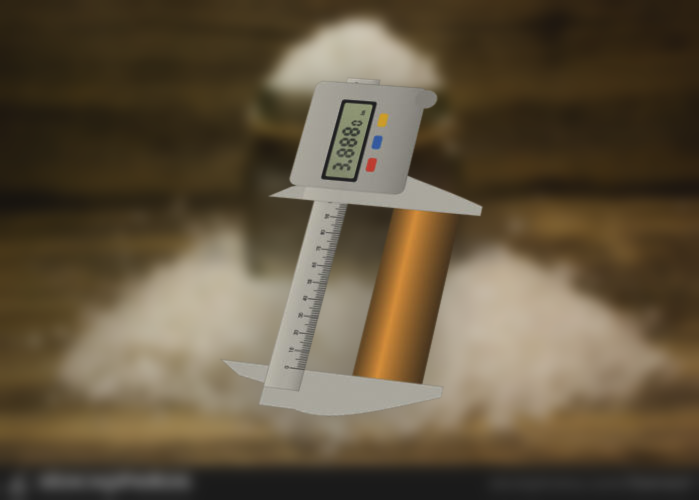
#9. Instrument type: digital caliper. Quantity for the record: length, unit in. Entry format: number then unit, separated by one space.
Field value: 3.8880 in
